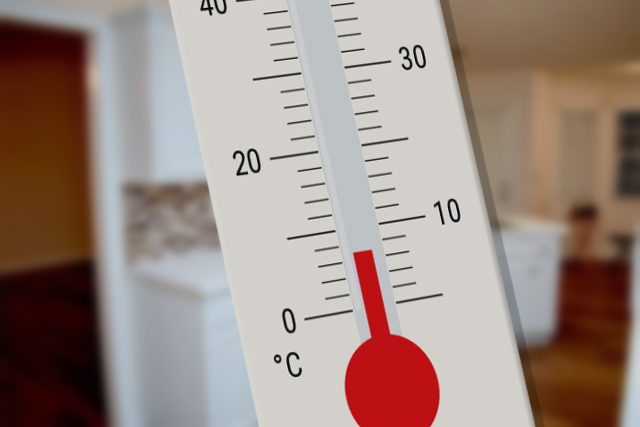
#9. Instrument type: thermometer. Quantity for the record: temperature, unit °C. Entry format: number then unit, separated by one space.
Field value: 7 °C
